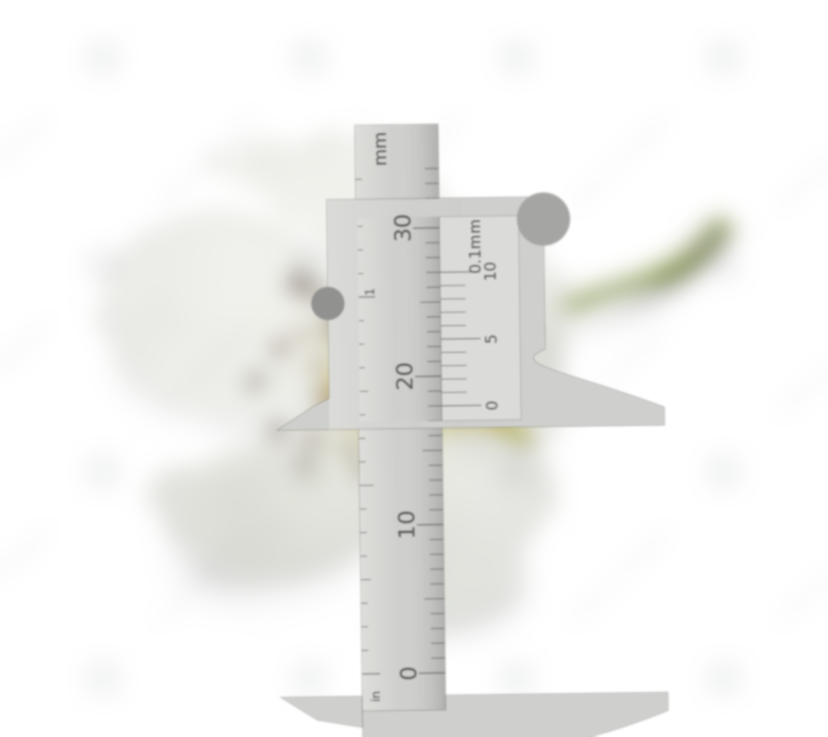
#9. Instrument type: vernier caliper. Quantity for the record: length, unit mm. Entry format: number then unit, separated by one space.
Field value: 18.0 mm
